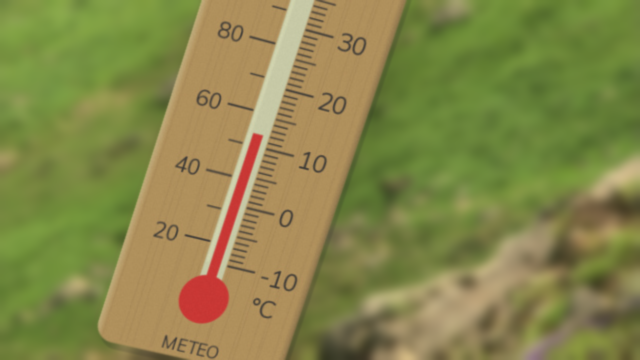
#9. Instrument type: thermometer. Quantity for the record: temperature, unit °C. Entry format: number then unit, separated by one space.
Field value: 12 °C
